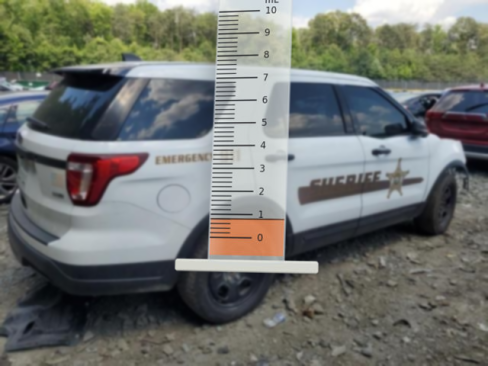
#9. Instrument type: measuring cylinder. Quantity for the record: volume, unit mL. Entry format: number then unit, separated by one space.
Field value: 0.8 mL
